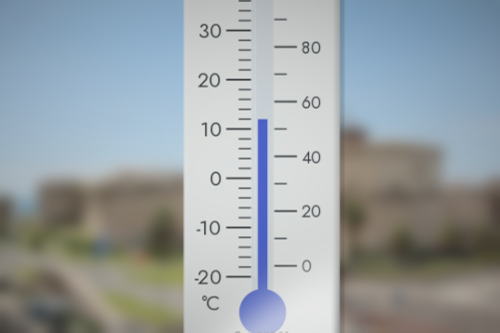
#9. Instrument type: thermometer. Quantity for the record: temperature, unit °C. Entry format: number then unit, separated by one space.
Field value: 12 °C
